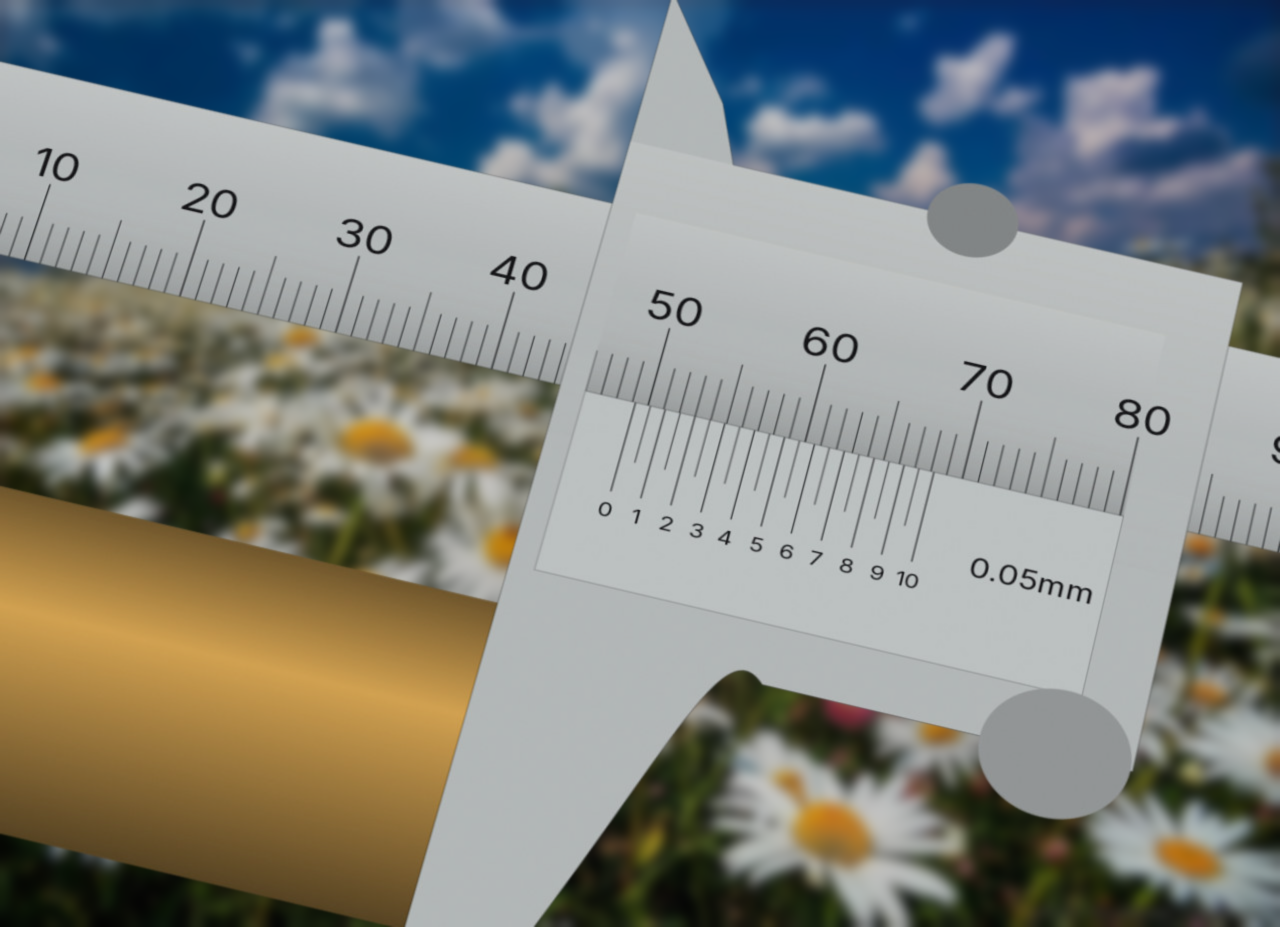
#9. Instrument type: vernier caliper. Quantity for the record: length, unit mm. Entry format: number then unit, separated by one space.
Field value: 49.2 mm
